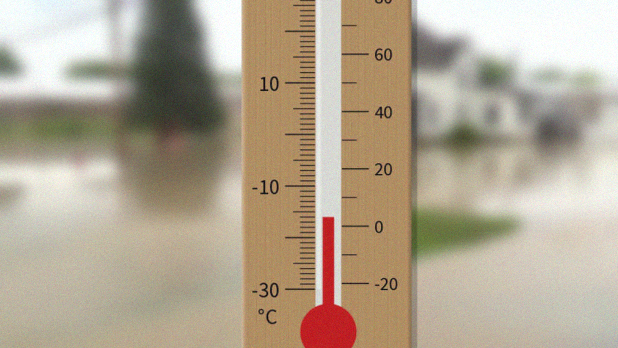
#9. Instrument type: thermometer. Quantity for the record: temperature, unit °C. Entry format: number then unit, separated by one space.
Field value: -16 °C
